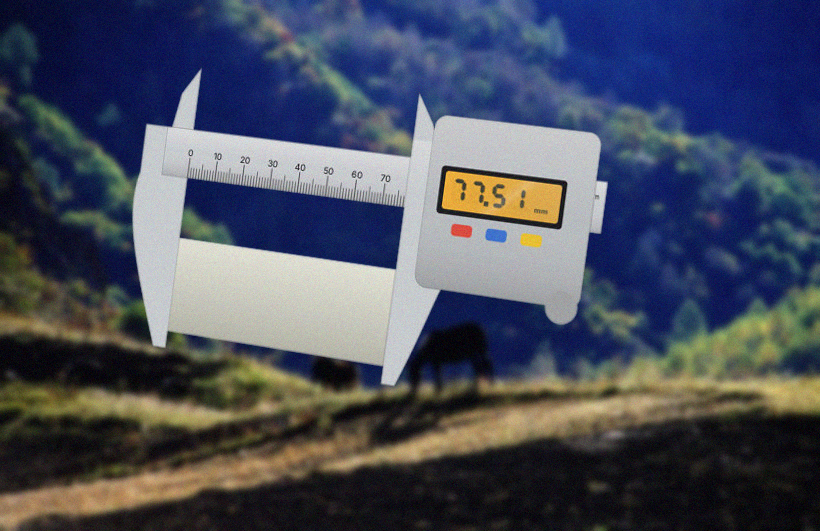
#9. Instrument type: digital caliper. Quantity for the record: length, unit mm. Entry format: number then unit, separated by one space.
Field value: 77.51 mm
